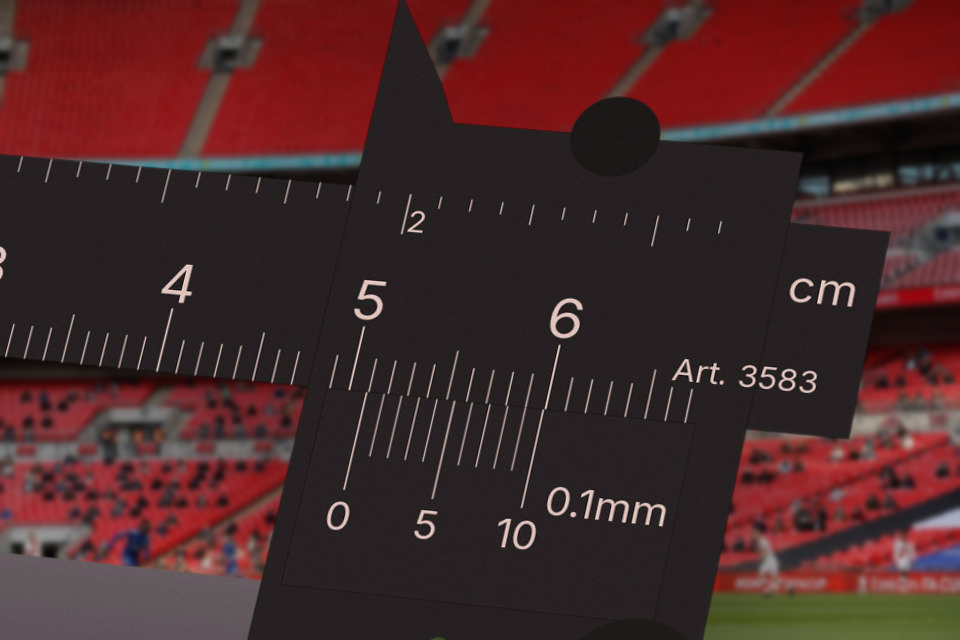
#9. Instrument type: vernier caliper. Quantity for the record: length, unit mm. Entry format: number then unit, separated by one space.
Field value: 50.9 mm
